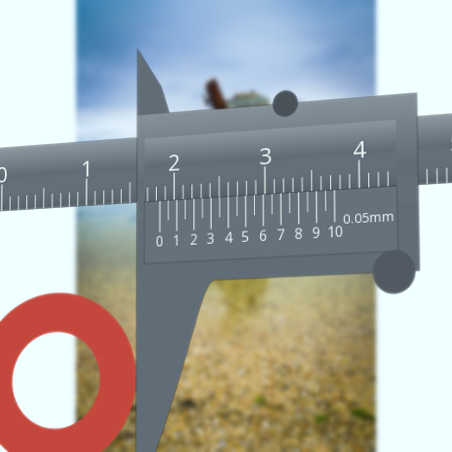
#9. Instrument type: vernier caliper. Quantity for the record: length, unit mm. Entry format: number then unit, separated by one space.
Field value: 18.4 mm
